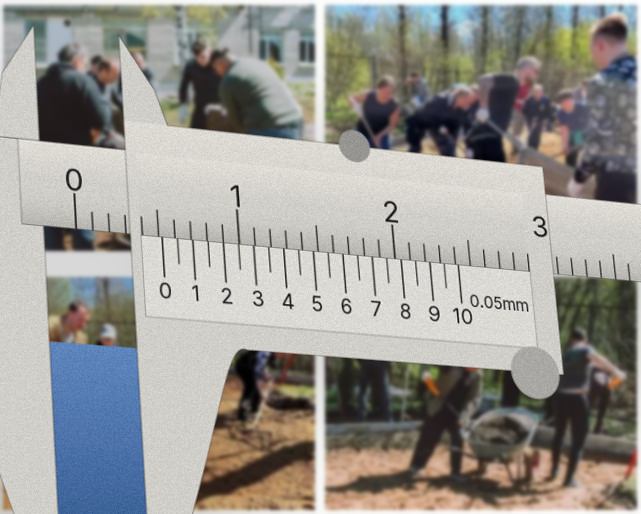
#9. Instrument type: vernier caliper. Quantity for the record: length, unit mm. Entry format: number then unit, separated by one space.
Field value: 5.2 mm
